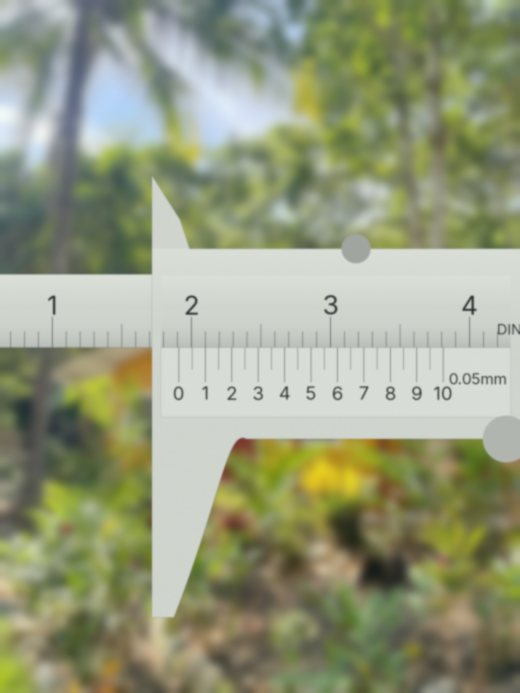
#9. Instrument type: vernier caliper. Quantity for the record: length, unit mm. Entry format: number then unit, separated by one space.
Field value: 19.1 mm
